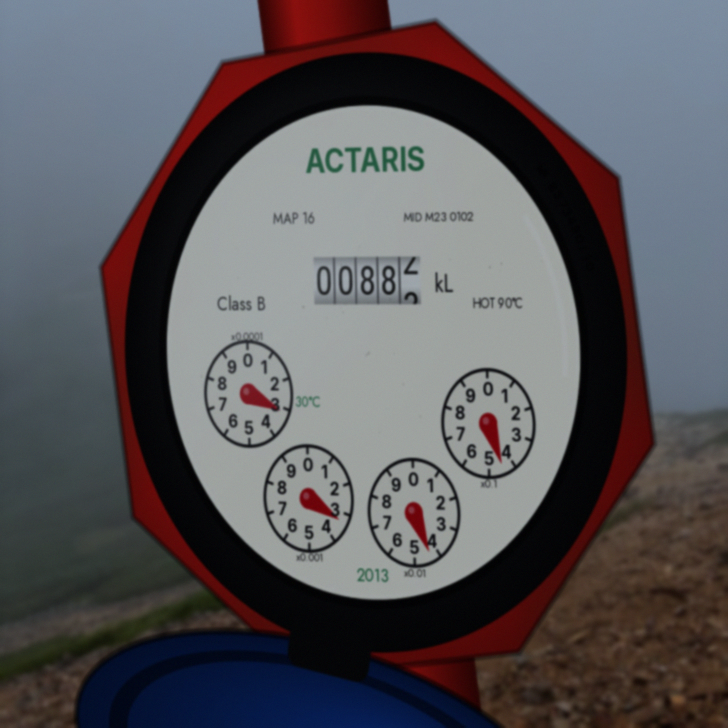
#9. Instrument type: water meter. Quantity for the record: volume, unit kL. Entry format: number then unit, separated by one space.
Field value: 882.4433 kL
